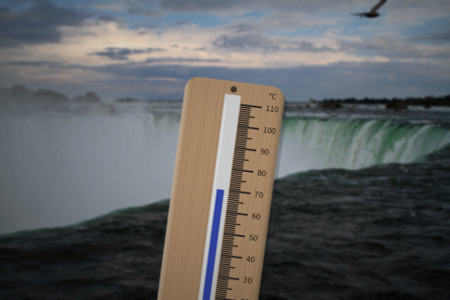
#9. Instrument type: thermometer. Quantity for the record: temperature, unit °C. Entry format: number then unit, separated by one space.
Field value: 70 °C
